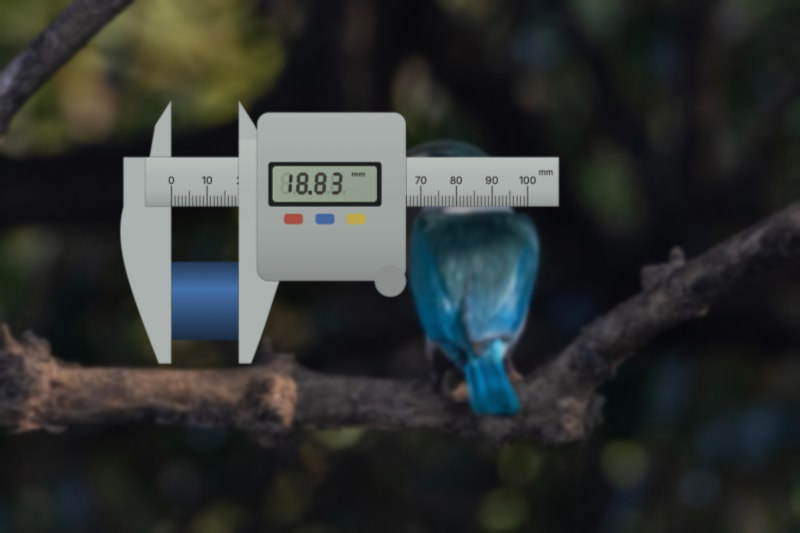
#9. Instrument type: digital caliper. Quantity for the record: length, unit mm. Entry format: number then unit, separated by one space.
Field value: 18.83 mm
